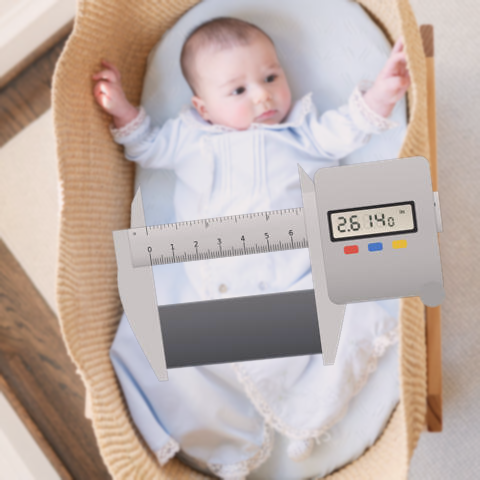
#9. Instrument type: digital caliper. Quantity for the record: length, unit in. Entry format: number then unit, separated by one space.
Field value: 2.6140 in
